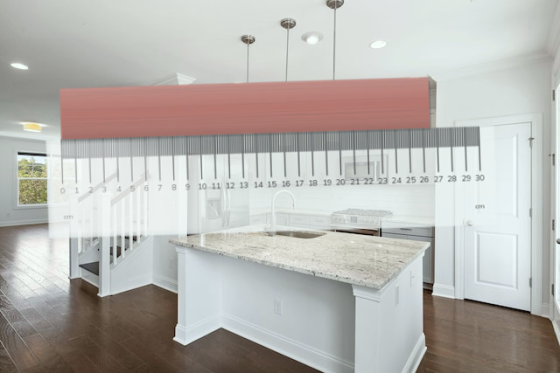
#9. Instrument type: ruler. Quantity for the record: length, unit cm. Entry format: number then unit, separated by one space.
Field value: 26.5 cm
